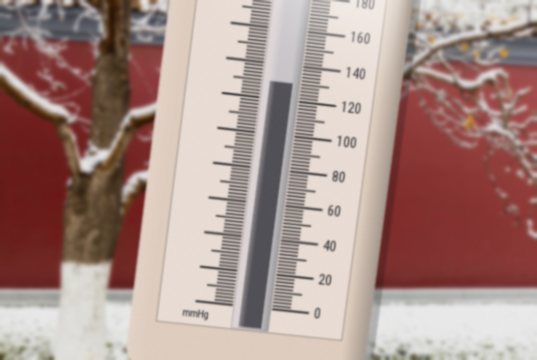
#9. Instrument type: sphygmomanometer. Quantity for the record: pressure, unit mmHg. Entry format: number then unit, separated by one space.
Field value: 130 mmHg
